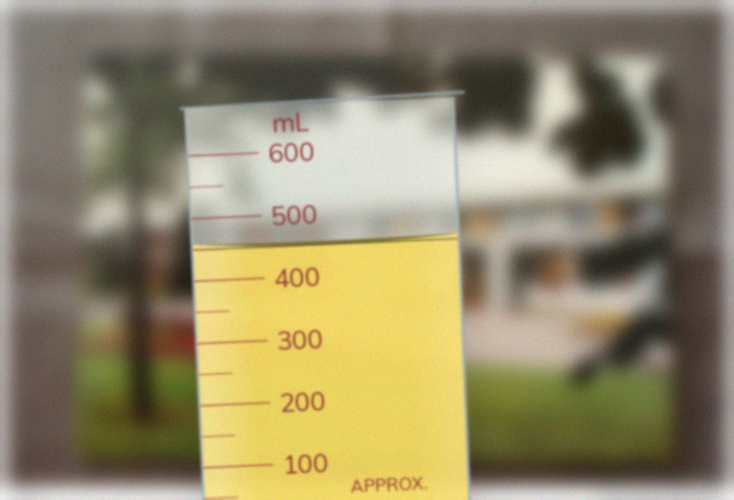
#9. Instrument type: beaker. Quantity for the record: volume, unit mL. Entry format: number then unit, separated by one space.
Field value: 450 mL
